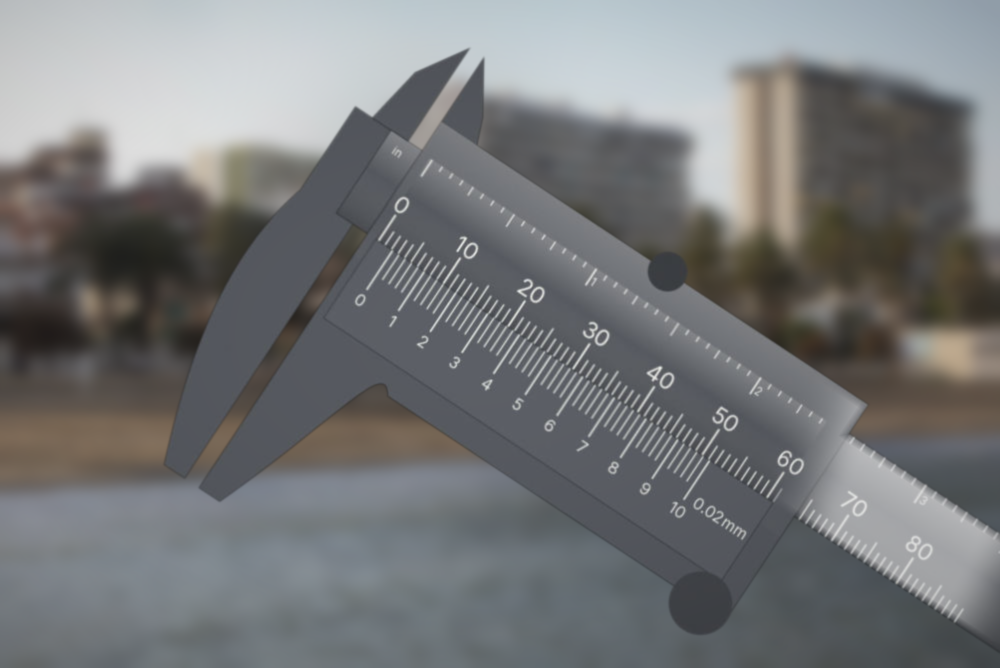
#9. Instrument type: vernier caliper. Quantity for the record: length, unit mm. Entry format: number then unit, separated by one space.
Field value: 2.2 mm
